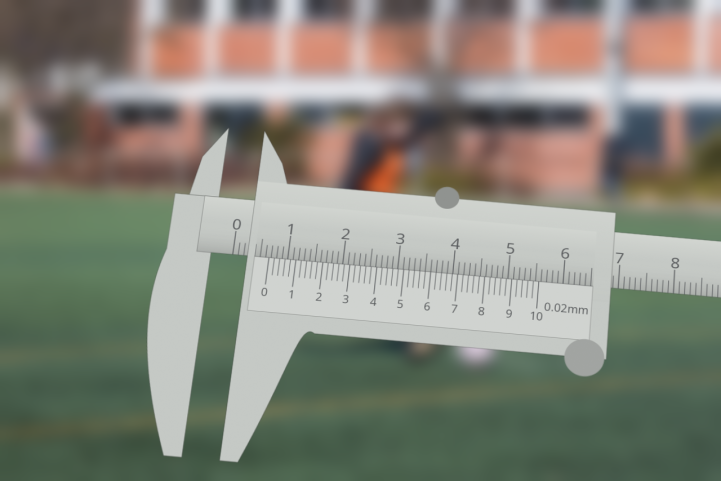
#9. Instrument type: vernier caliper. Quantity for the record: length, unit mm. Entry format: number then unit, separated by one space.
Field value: 6.6 mm
